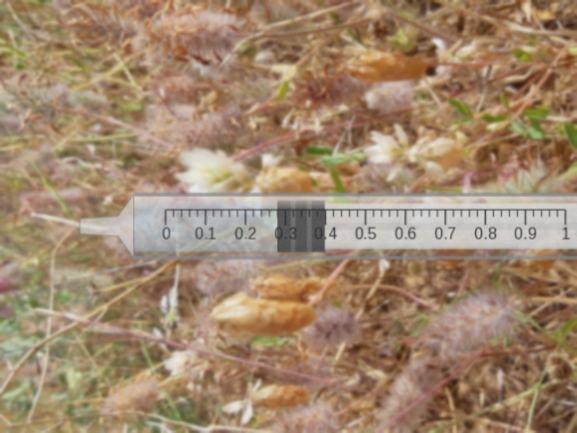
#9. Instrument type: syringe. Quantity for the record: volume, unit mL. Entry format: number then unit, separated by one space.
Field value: 0.28 mL
